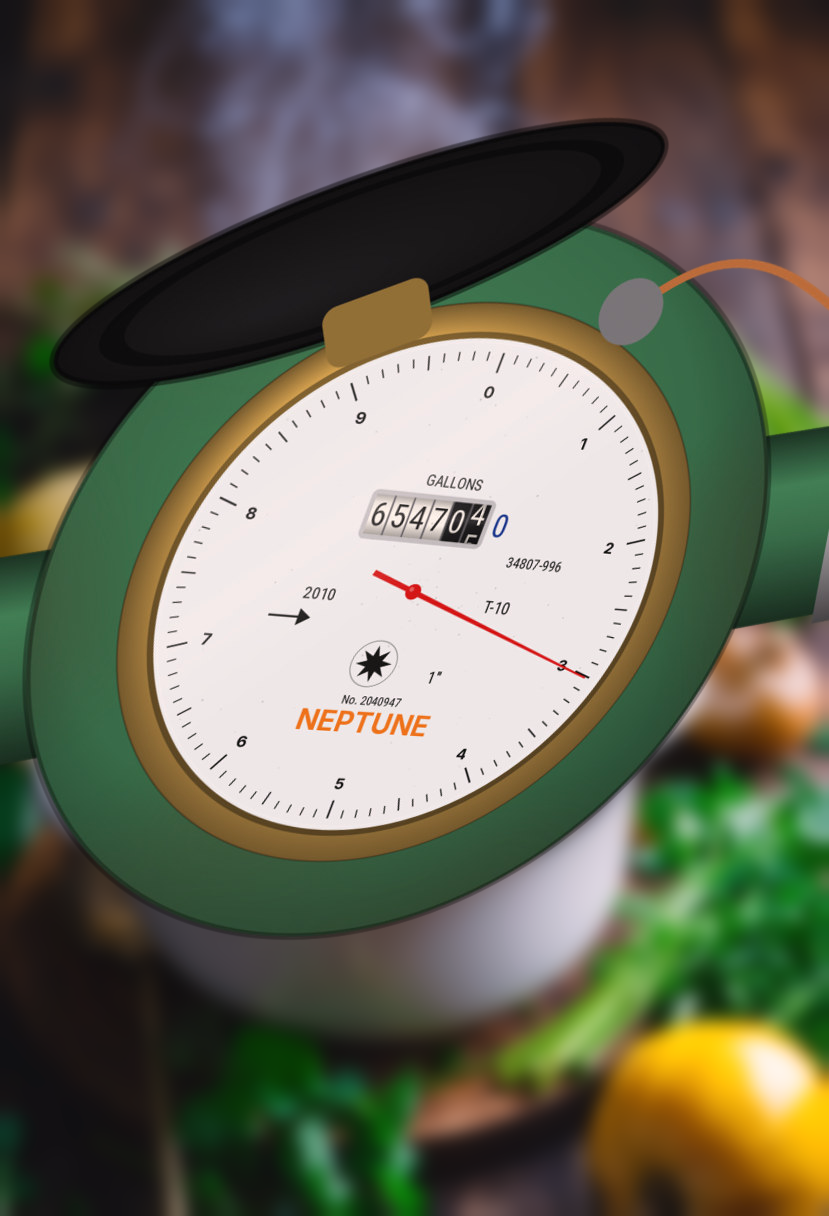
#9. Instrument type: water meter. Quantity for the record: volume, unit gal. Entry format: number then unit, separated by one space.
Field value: 6547043.0 gal
